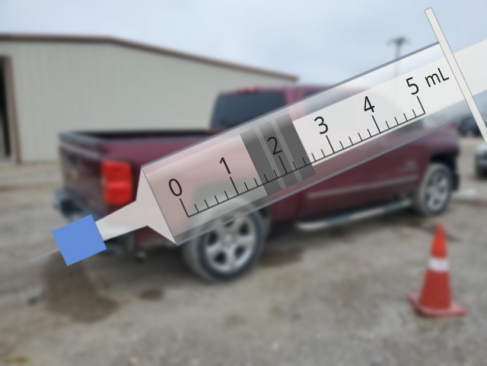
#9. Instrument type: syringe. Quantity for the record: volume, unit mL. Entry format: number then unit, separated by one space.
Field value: 1.5 mL
